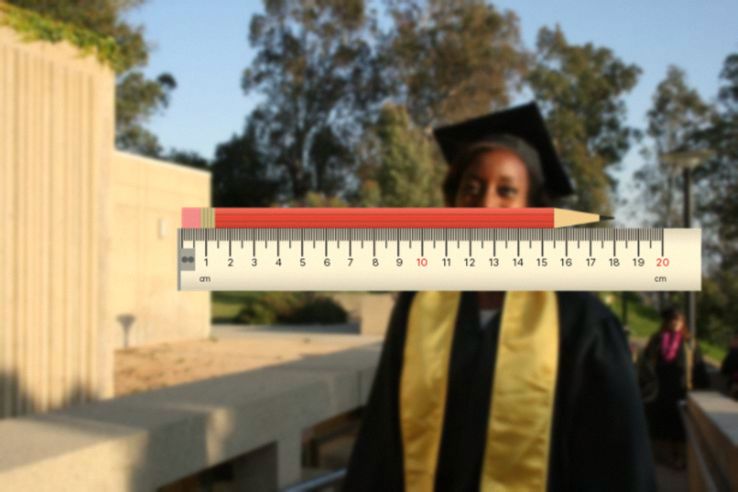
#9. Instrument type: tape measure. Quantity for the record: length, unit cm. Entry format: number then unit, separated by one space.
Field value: 18 cm
